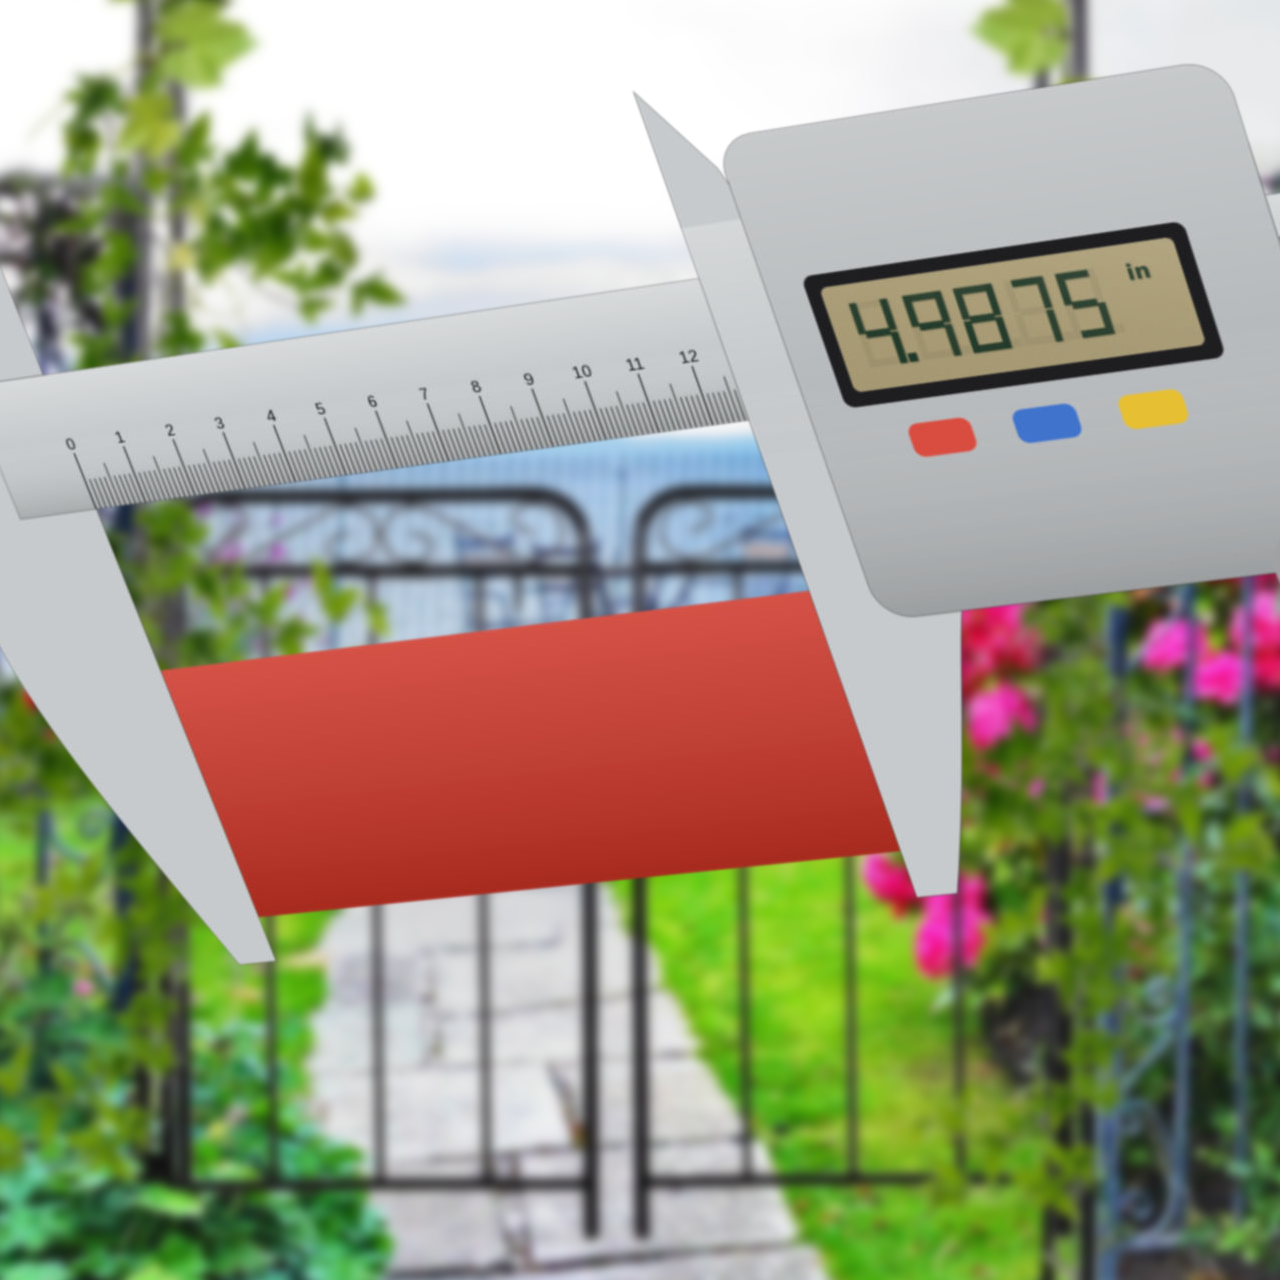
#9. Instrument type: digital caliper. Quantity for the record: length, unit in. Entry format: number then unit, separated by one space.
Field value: 4.9875 in
